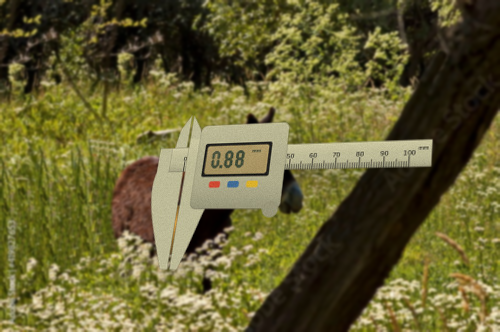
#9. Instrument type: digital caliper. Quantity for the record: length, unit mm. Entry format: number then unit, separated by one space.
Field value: 0.88 mm
